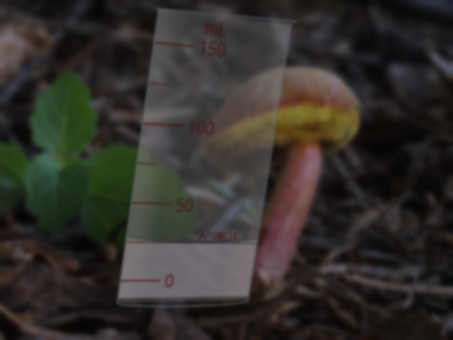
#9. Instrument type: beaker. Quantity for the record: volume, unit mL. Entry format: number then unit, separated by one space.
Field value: 25 mL
